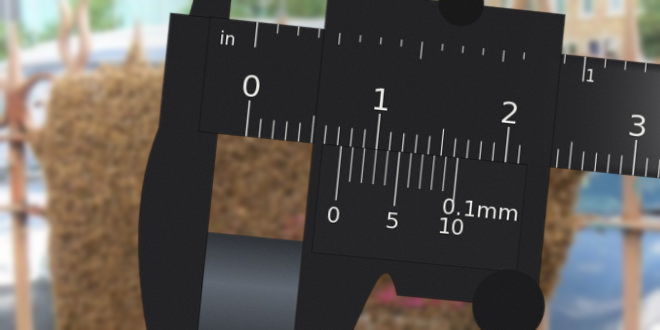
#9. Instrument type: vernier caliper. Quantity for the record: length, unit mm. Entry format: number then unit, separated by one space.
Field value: 7.3 mm
